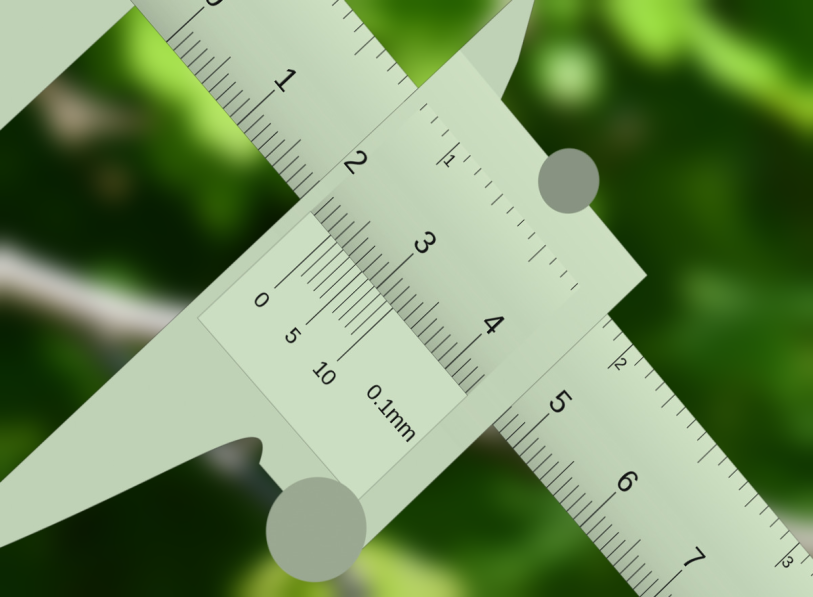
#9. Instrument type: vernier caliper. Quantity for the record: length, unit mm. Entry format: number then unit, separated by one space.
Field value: 23.4 mm
